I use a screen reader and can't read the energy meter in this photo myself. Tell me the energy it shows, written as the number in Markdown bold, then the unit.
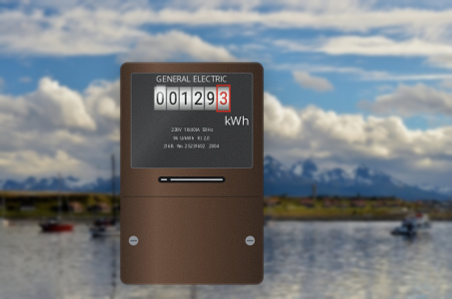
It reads **129.3** kWh
